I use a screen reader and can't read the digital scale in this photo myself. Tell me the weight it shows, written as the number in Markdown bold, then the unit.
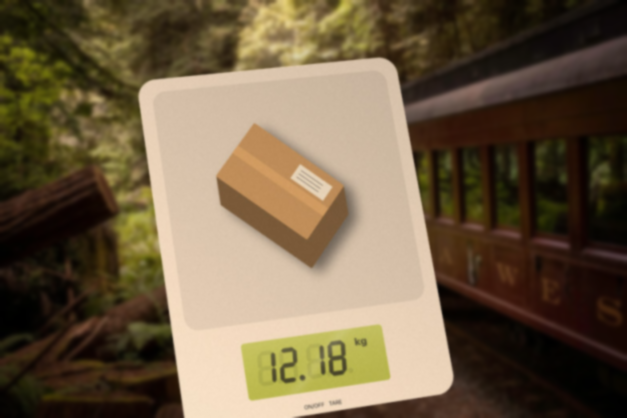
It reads **12.18** kg
